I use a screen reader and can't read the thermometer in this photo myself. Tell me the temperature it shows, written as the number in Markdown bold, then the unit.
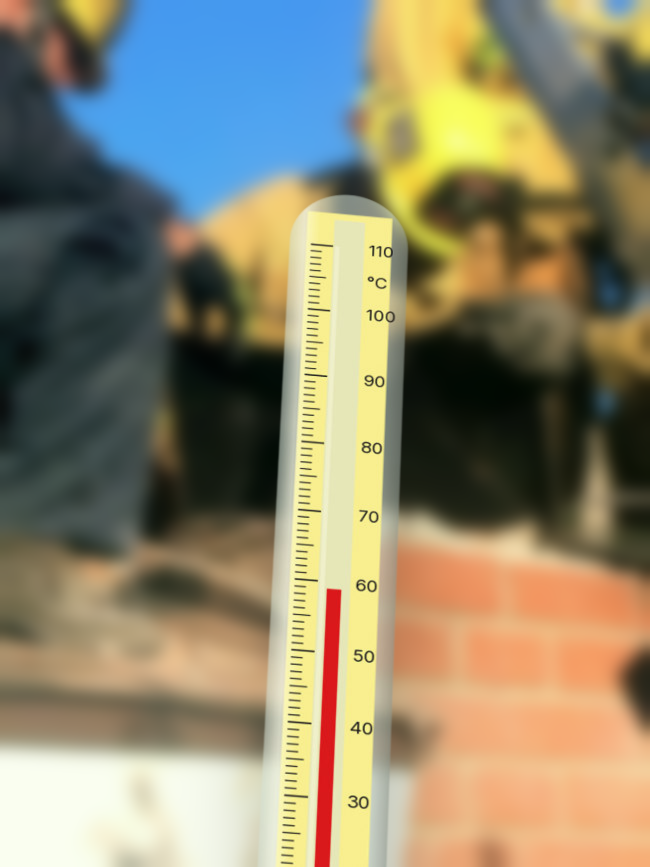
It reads **59** °C
